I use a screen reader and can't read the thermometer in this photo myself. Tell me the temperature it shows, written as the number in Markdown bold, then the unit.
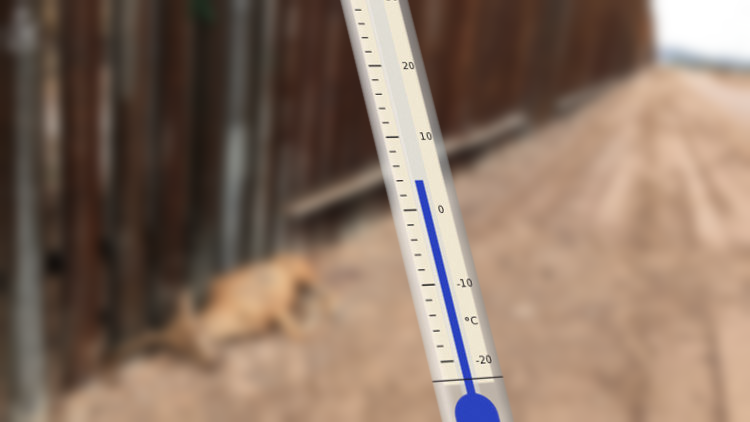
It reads **4** °C
